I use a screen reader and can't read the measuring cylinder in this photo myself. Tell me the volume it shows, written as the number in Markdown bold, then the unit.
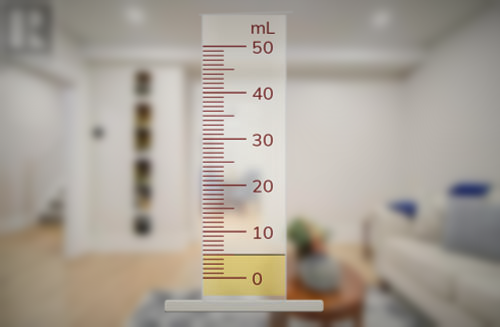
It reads **5** mL
